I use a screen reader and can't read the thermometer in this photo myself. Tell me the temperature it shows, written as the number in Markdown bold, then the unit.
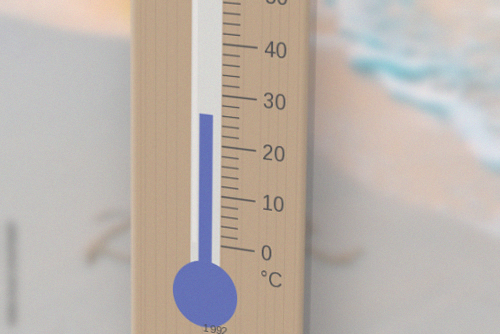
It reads **26** °C
